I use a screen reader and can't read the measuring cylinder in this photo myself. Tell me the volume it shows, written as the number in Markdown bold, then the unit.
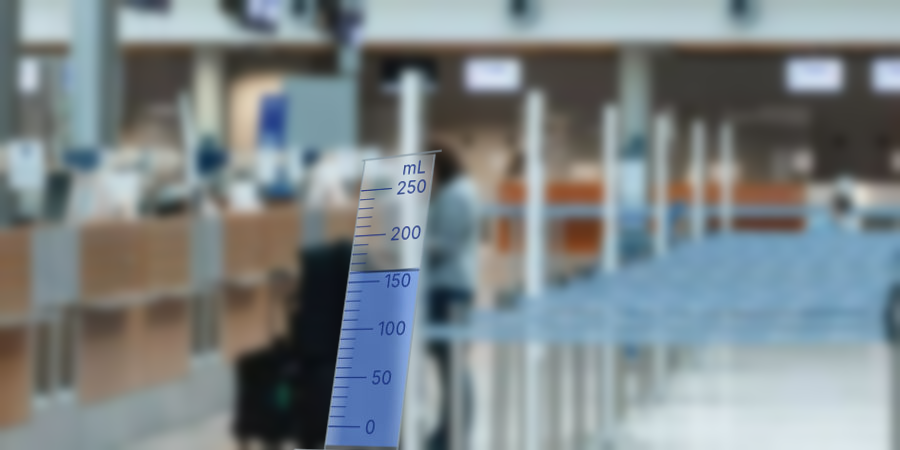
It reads **160** mL
